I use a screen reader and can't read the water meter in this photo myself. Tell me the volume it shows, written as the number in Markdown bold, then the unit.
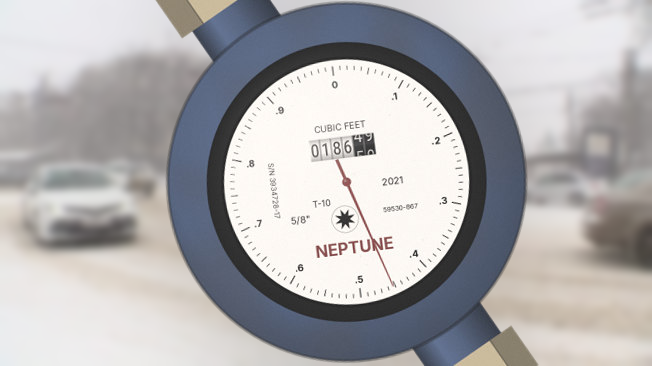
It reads **18649.45** ft³
